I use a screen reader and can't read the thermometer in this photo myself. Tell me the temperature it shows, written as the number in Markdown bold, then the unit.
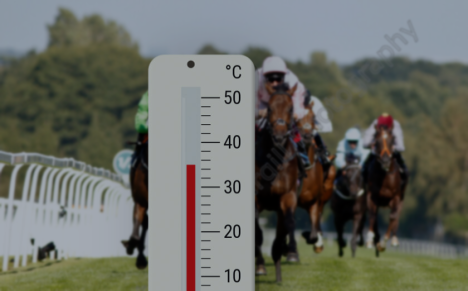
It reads **35** °C
